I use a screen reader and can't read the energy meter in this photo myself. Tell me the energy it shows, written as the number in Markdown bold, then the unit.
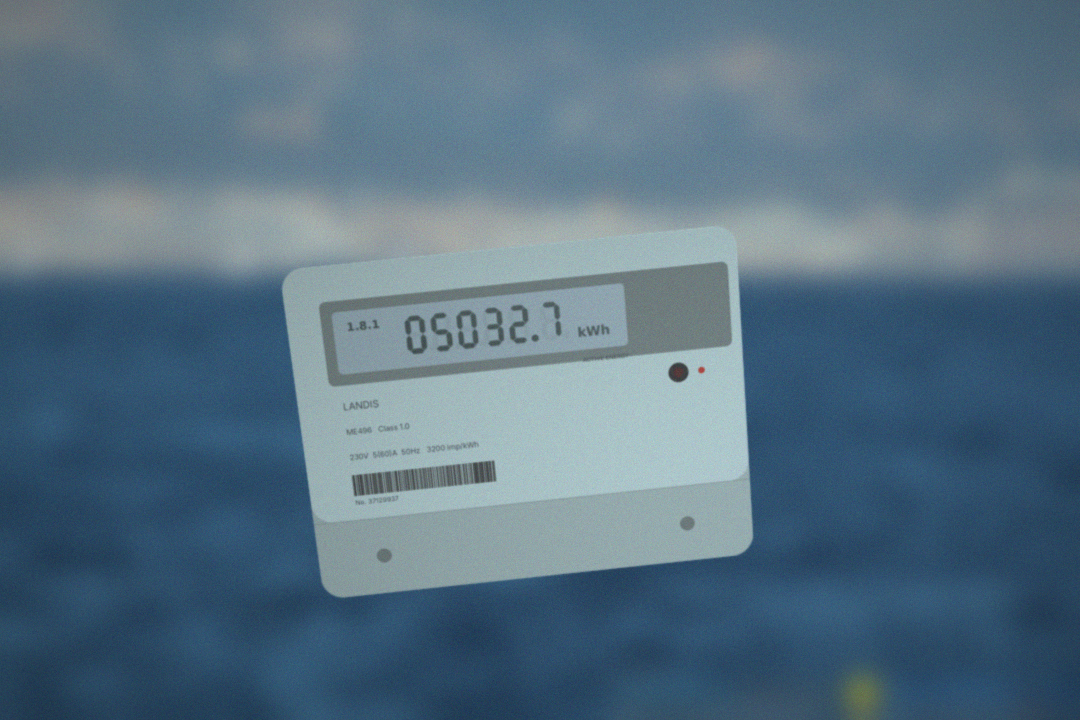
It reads **5032.7** kWh
